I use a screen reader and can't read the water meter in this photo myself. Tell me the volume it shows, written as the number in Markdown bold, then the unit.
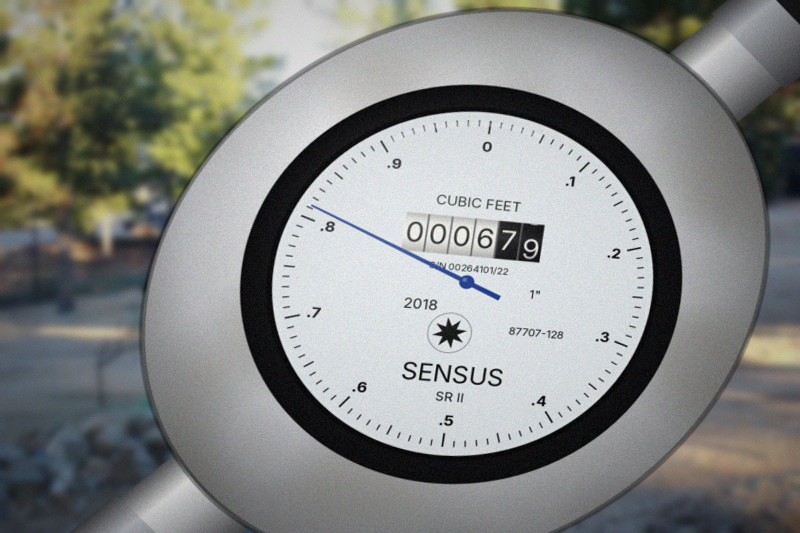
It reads **678.81** ft³
